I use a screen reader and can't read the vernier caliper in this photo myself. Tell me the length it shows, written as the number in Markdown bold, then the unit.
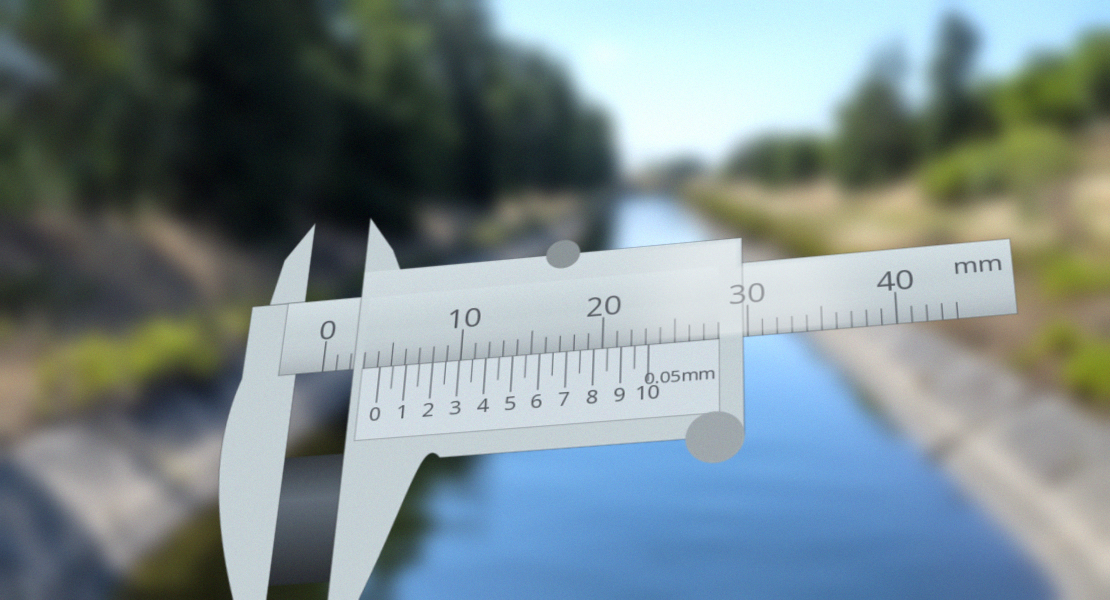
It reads **4.2** mm
